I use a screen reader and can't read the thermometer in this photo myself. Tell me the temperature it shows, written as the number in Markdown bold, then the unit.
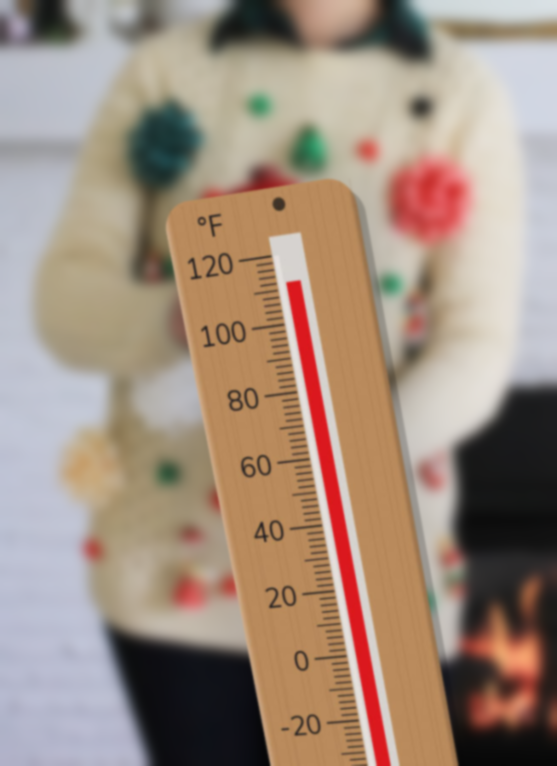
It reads **112** °F
